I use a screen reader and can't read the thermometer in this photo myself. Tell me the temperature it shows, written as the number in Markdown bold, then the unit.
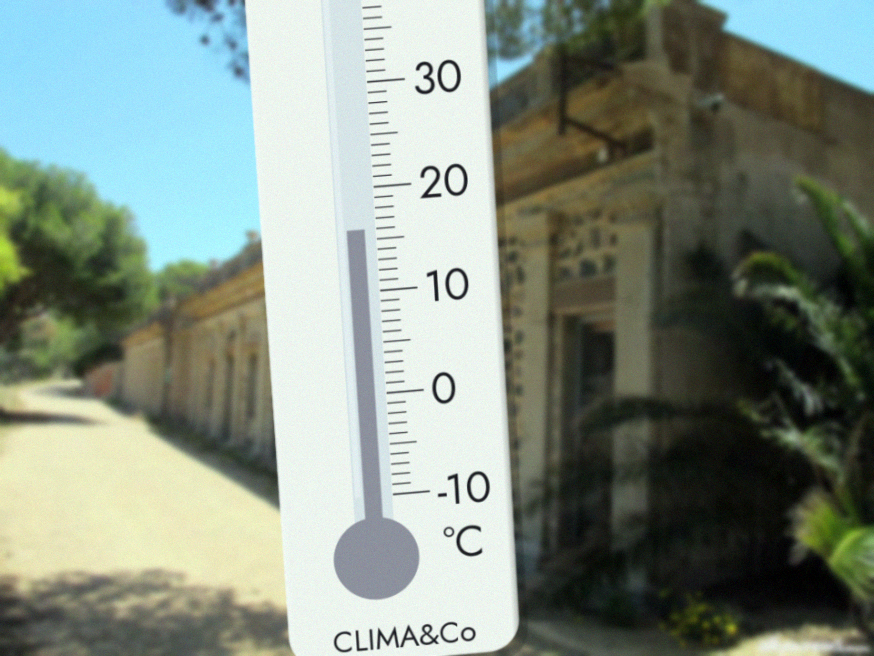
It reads **16** °C
